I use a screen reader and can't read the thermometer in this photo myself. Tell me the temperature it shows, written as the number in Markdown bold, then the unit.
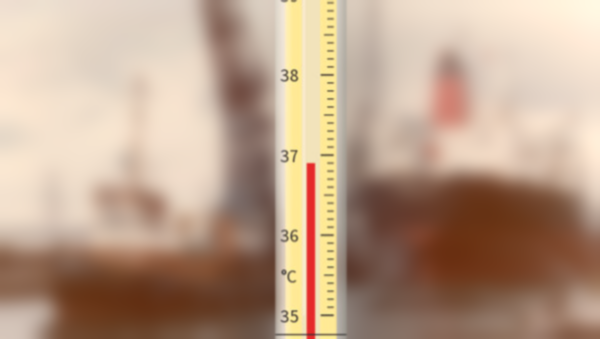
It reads **36.9** °C
